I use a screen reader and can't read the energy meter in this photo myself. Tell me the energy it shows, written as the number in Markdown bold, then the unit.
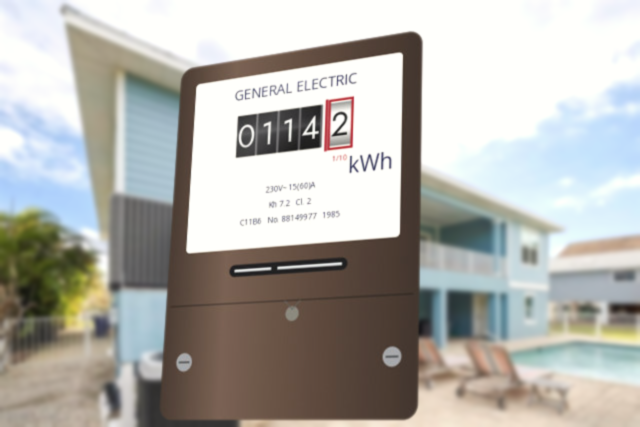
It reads **114.2** kWh
